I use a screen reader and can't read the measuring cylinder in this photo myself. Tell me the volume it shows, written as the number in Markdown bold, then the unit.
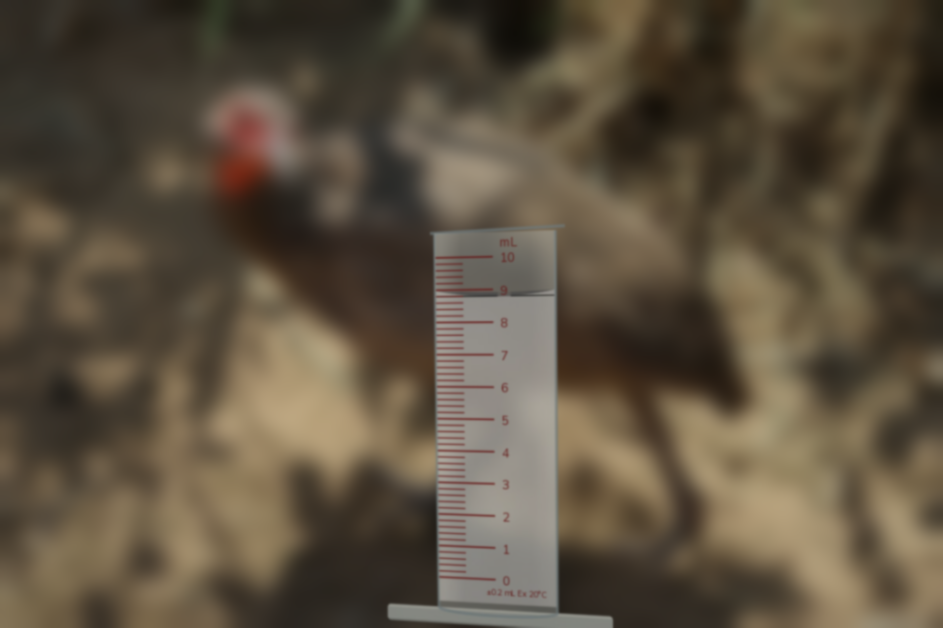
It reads **8.8** mL
